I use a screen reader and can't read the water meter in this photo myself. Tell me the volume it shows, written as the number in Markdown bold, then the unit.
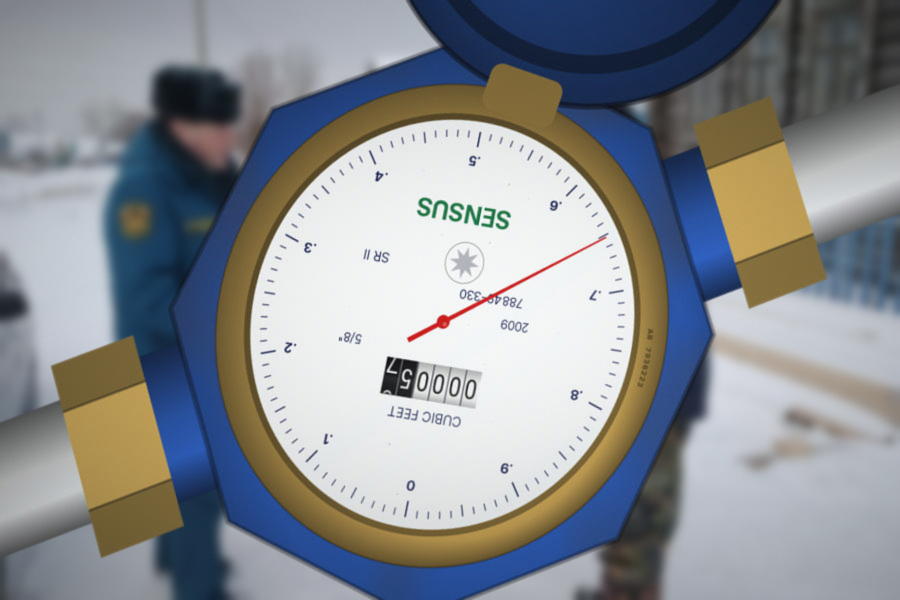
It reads **56.65** ft³
